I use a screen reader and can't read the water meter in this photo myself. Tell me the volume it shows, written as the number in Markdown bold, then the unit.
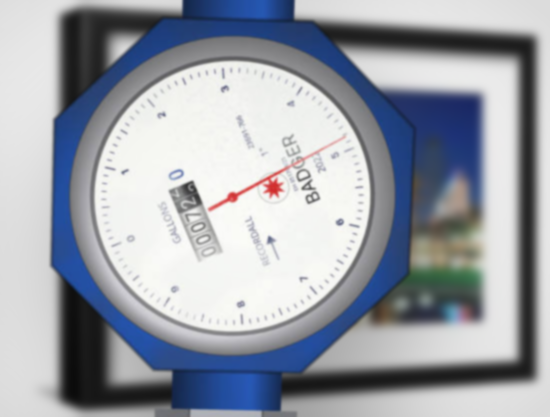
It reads **7224.8** gal
